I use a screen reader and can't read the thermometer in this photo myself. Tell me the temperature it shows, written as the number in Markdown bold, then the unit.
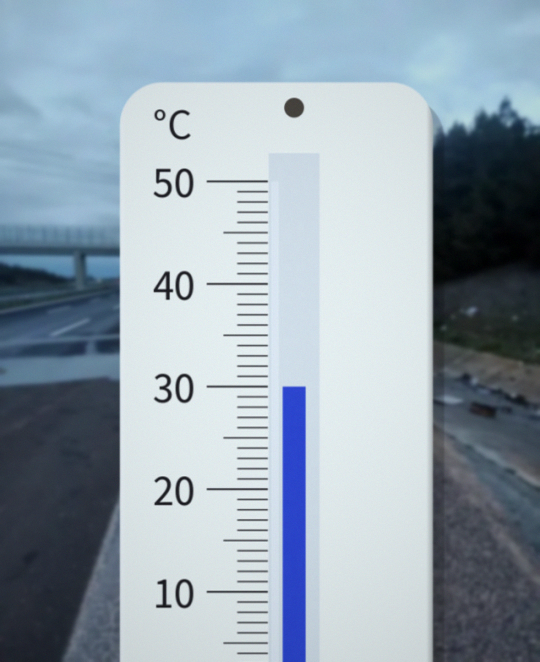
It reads **30** °C
